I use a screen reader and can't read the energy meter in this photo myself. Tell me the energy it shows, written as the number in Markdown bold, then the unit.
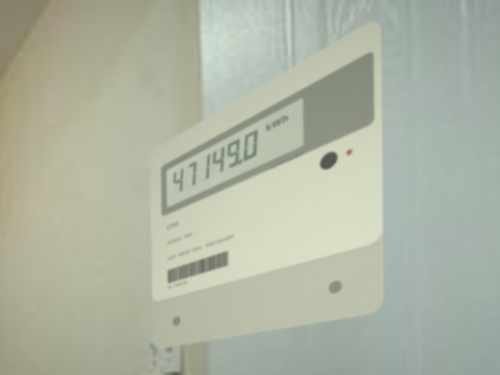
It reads **47149.0** kWh
